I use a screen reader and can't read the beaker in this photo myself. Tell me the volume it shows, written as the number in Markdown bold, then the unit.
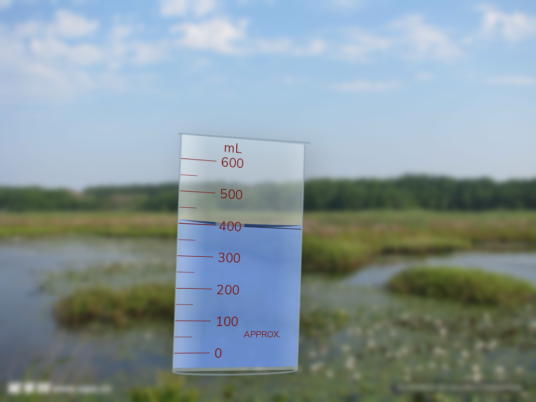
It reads **400** mL
